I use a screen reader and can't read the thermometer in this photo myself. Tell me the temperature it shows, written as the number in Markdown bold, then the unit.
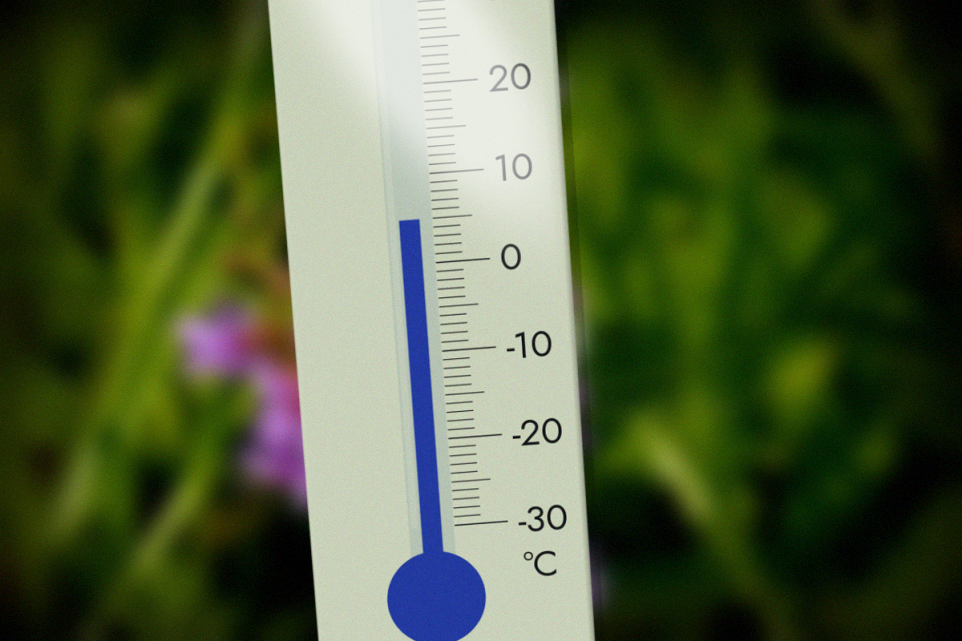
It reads **5** °C
